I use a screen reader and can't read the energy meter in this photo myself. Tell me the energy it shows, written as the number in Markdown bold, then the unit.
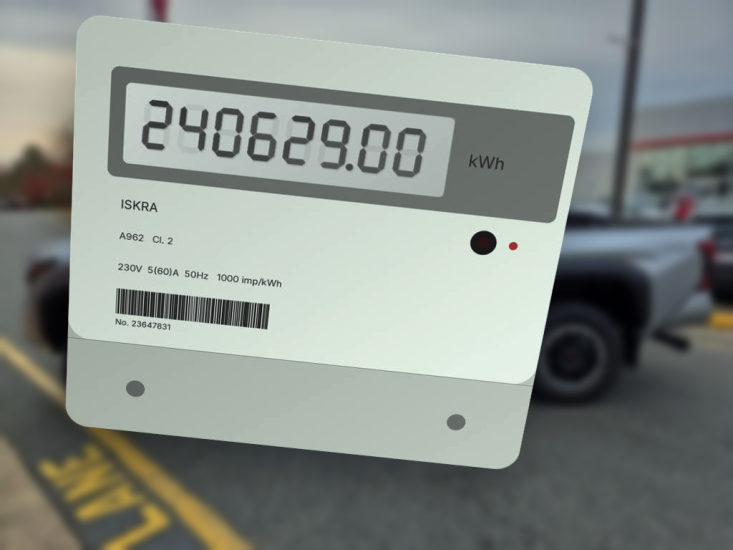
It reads **240629.00** kWh
